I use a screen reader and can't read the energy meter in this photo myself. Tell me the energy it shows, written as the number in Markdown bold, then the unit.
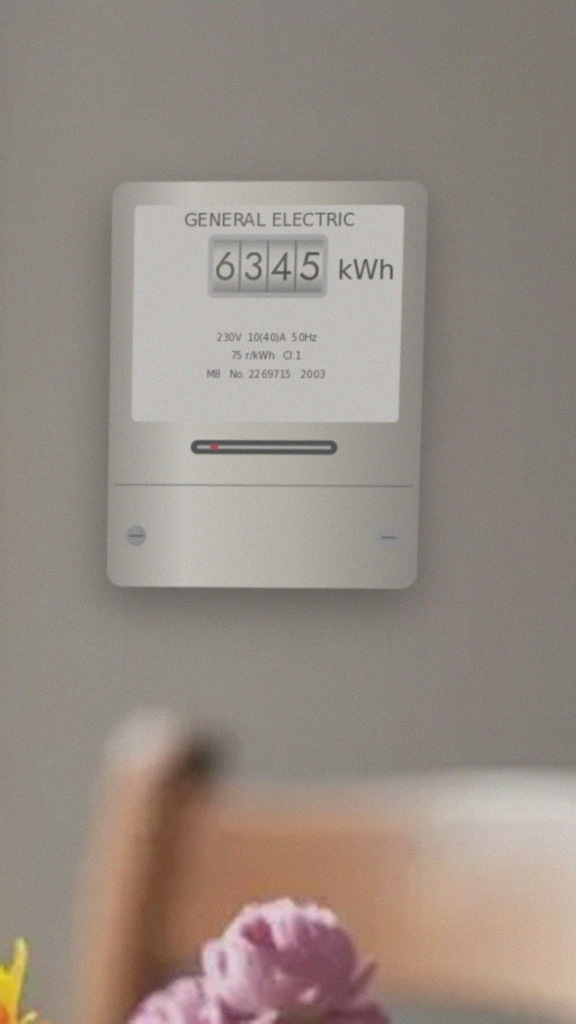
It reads **6345** kWh
